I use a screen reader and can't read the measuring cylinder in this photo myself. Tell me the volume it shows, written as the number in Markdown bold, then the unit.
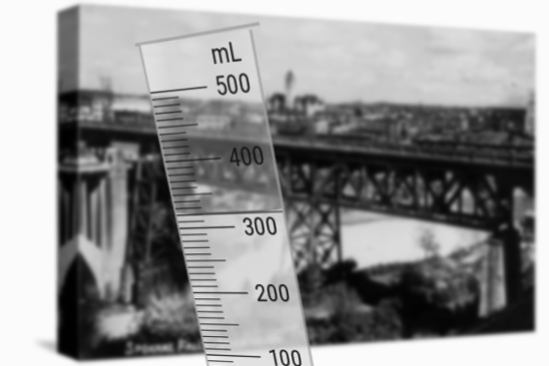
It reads **320** mL
